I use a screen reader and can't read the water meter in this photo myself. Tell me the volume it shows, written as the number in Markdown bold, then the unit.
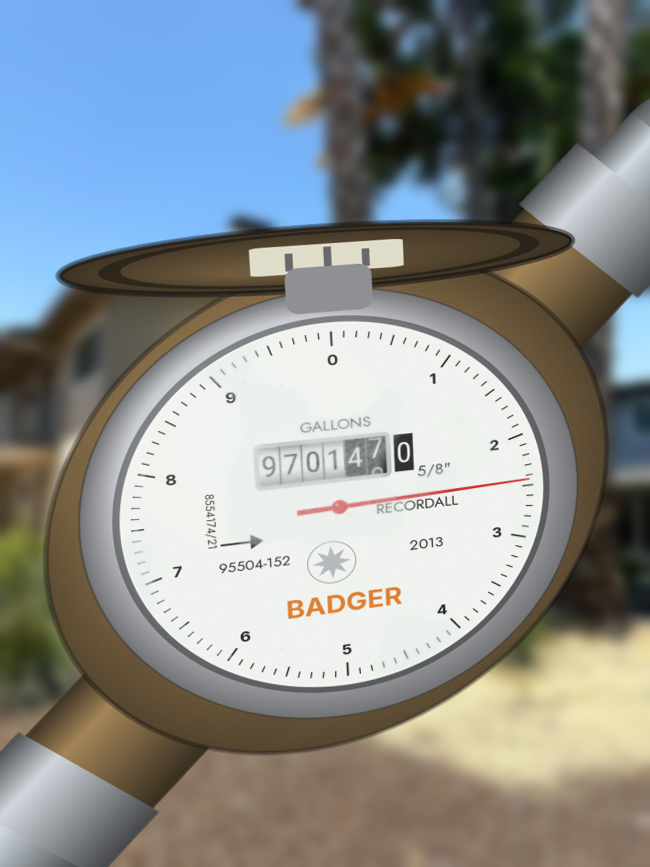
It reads **9701472.4** gal
